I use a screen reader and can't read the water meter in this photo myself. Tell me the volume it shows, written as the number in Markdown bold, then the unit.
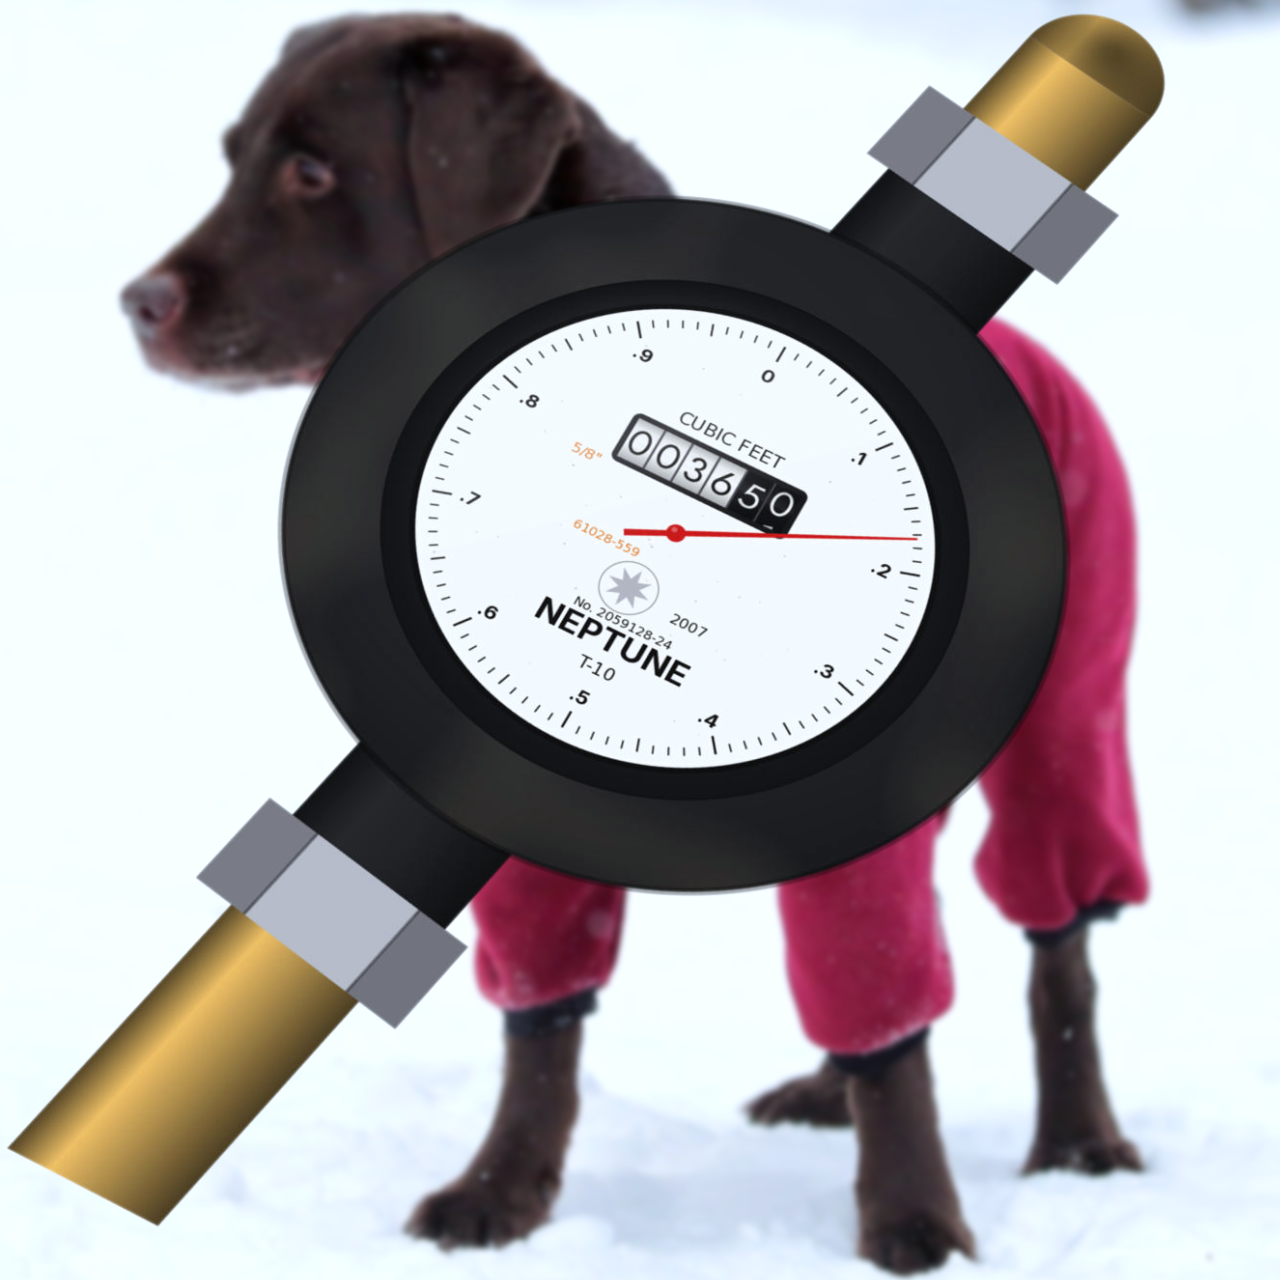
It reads **3650.17** ft³
